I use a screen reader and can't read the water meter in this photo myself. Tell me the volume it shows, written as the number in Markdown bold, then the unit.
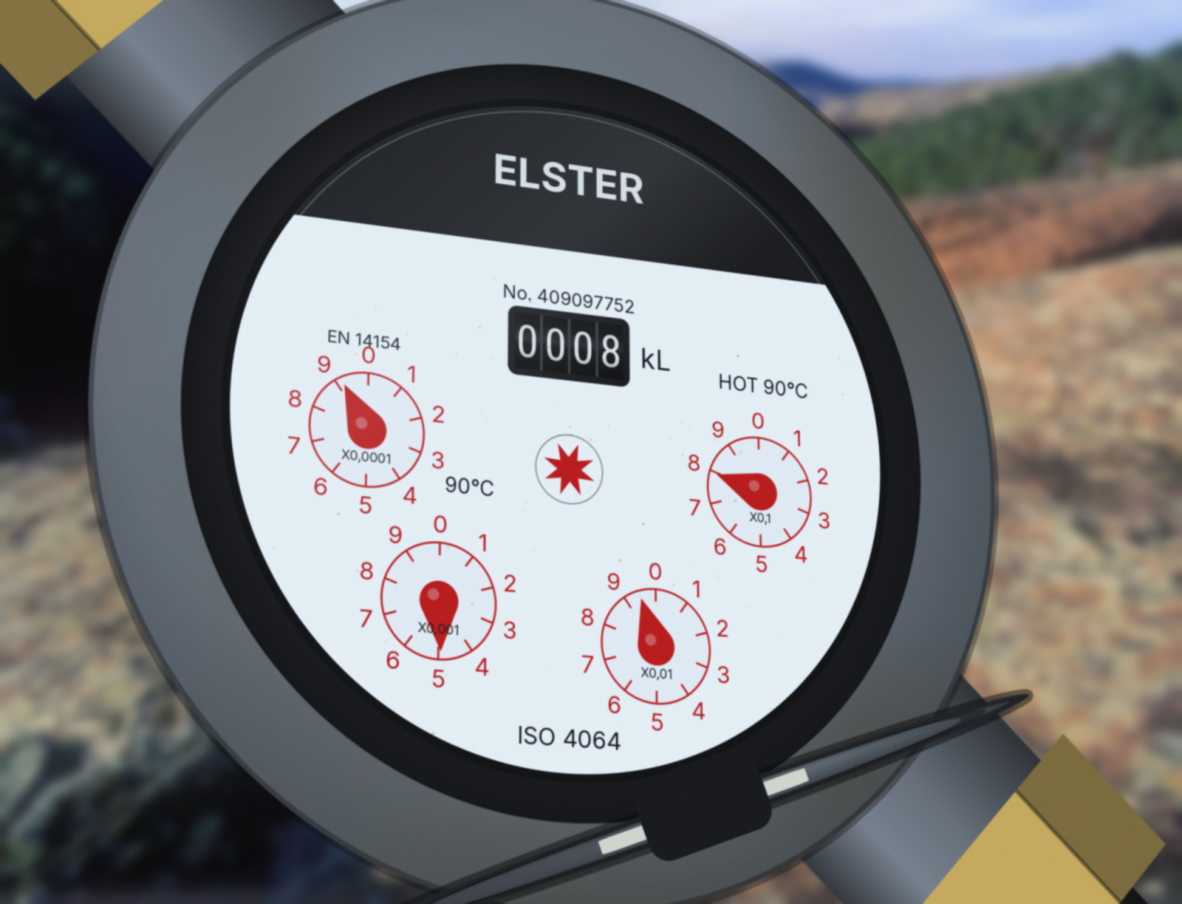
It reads **8.7949** kL
